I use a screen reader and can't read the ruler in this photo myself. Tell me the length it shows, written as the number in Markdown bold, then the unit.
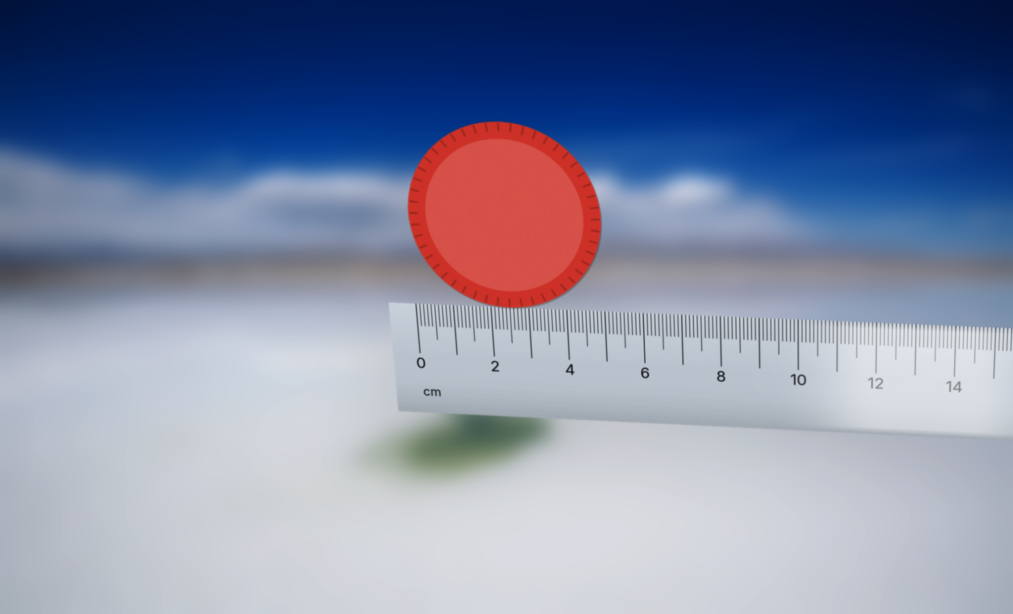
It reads **5** cm
